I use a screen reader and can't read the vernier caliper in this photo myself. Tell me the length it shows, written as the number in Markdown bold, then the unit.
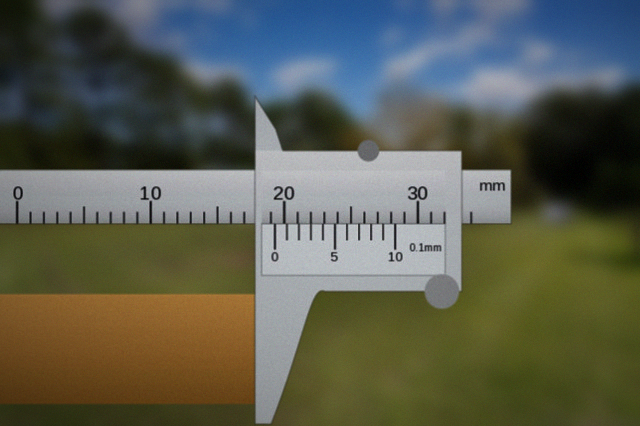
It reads **19.3** mm
